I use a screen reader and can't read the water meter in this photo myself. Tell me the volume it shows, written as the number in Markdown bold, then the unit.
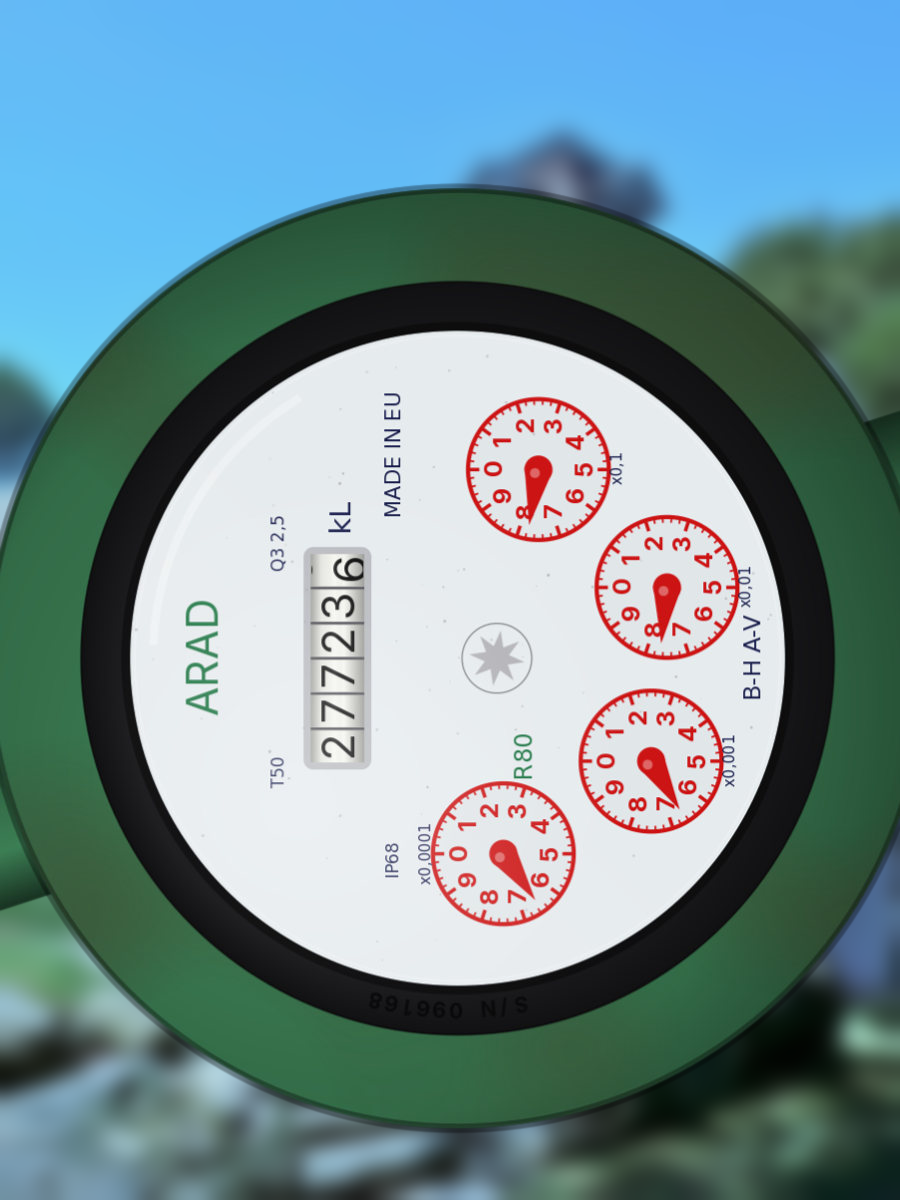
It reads **277235.7766** kL
